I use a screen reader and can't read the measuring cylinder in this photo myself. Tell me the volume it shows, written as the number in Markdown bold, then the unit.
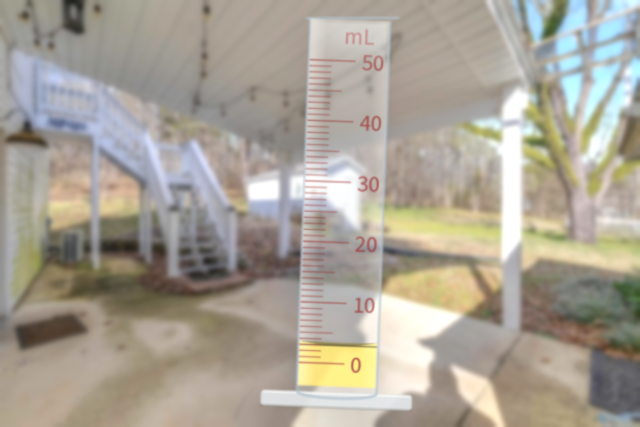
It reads **3** mL
